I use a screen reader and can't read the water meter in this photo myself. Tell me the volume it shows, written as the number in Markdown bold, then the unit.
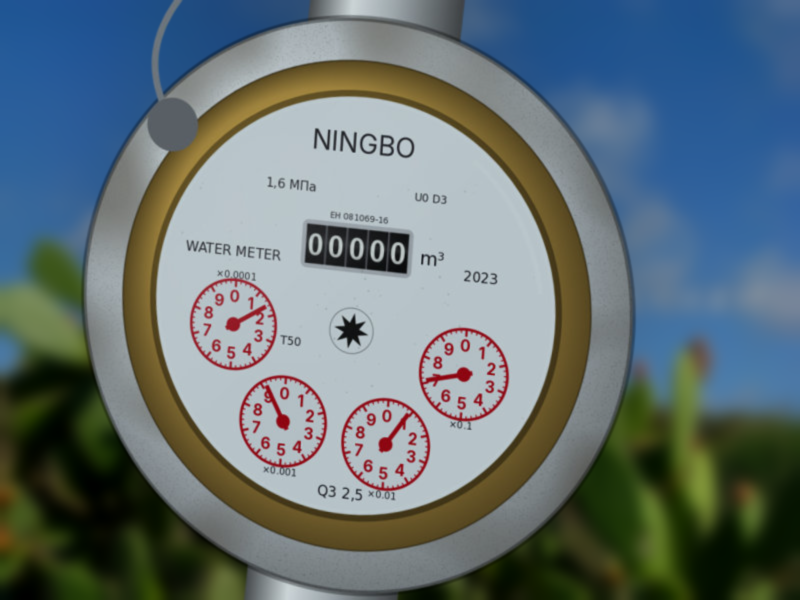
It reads **0.7091** m³
